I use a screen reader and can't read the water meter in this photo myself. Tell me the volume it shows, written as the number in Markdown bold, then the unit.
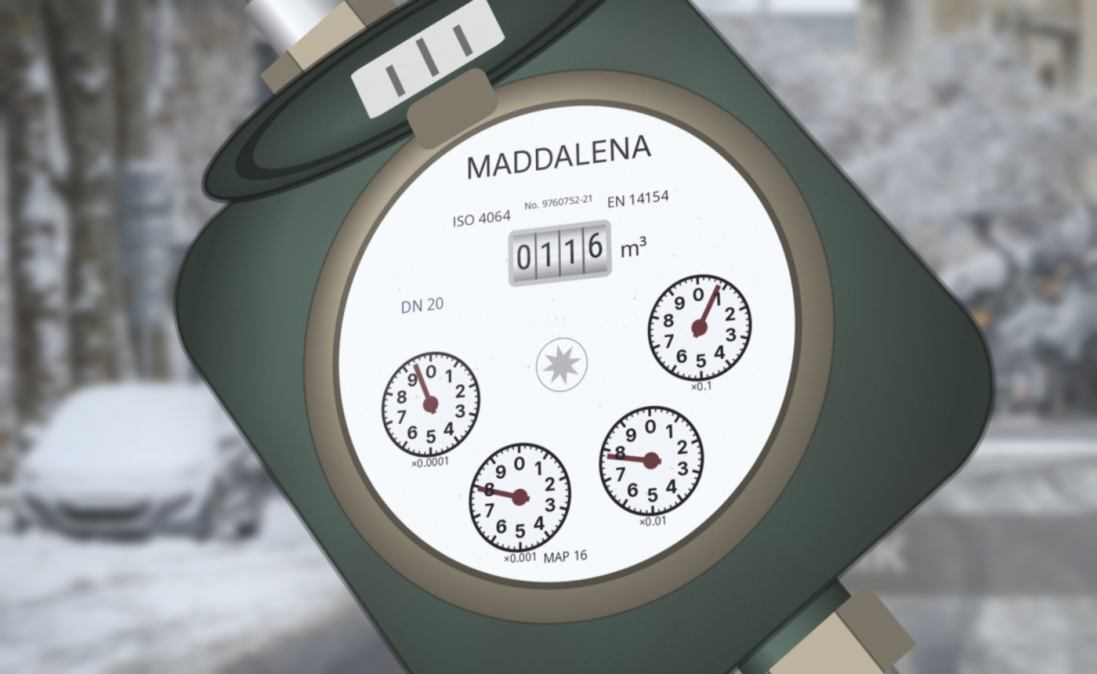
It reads **116.0779** m³
